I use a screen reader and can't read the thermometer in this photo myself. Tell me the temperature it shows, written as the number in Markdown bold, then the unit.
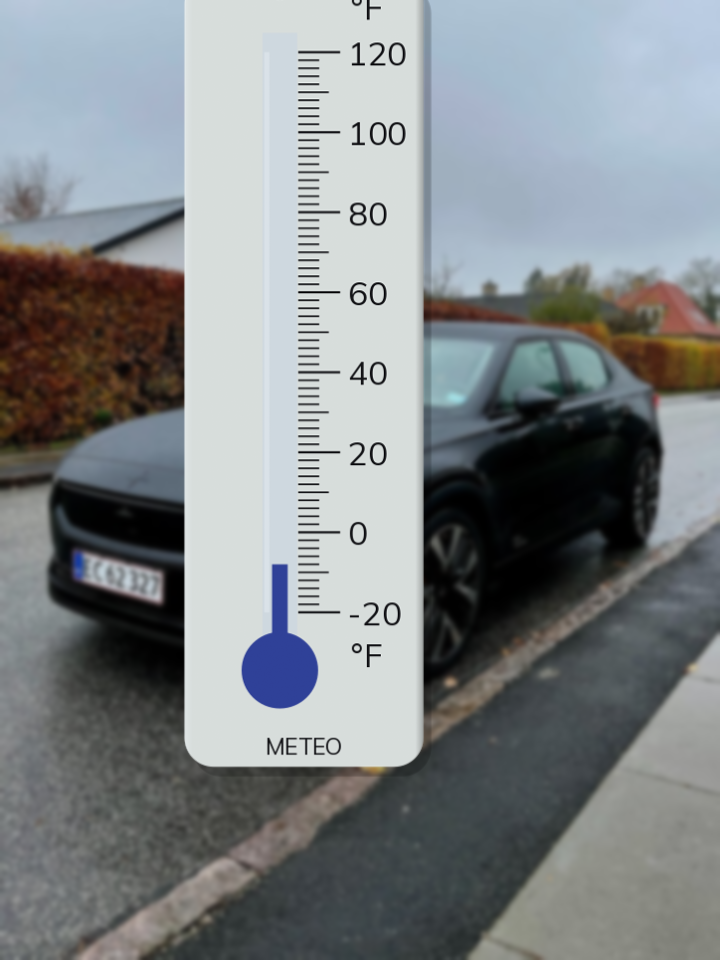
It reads **-8** °F
